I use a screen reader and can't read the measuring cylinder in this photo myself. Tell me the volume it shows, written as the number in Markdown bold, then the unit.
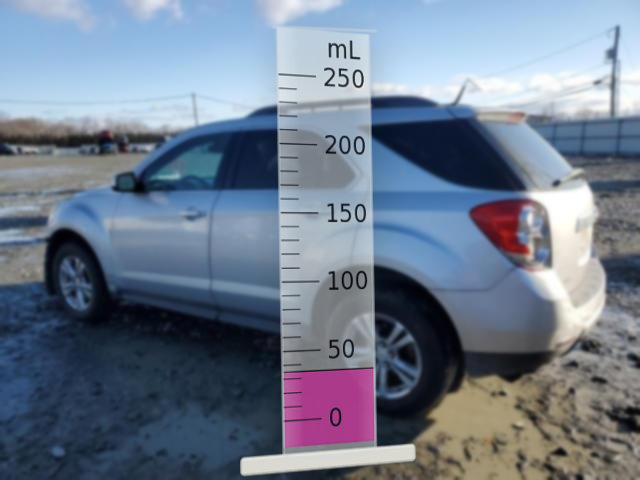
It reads **35** mL
